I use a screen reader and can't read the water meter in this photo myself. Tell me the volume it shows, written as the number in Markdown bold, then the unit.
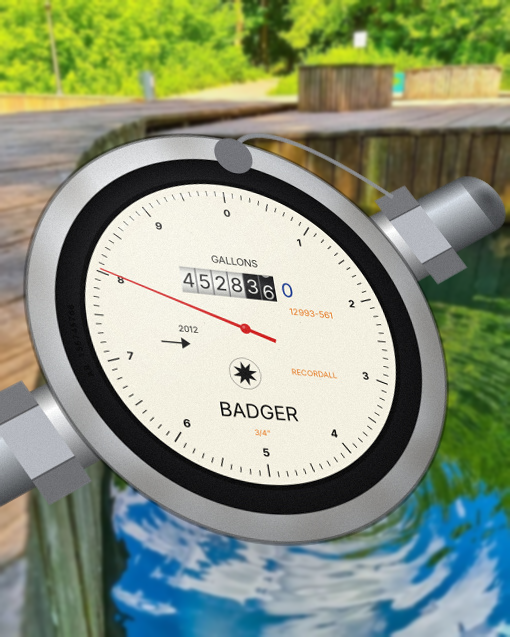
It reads **4528358.0** gal
